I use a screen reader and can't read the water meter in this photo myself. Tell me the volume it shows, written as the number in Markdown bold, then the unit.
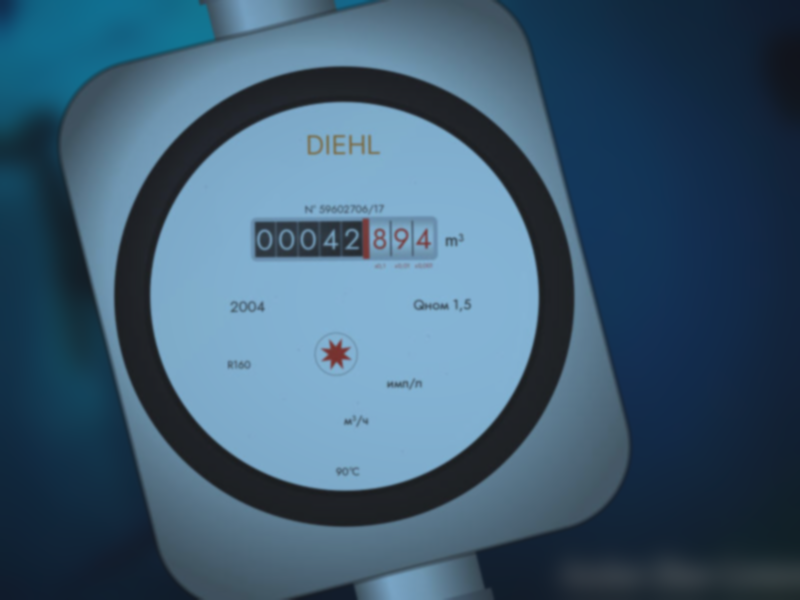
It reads **42.894** m³
